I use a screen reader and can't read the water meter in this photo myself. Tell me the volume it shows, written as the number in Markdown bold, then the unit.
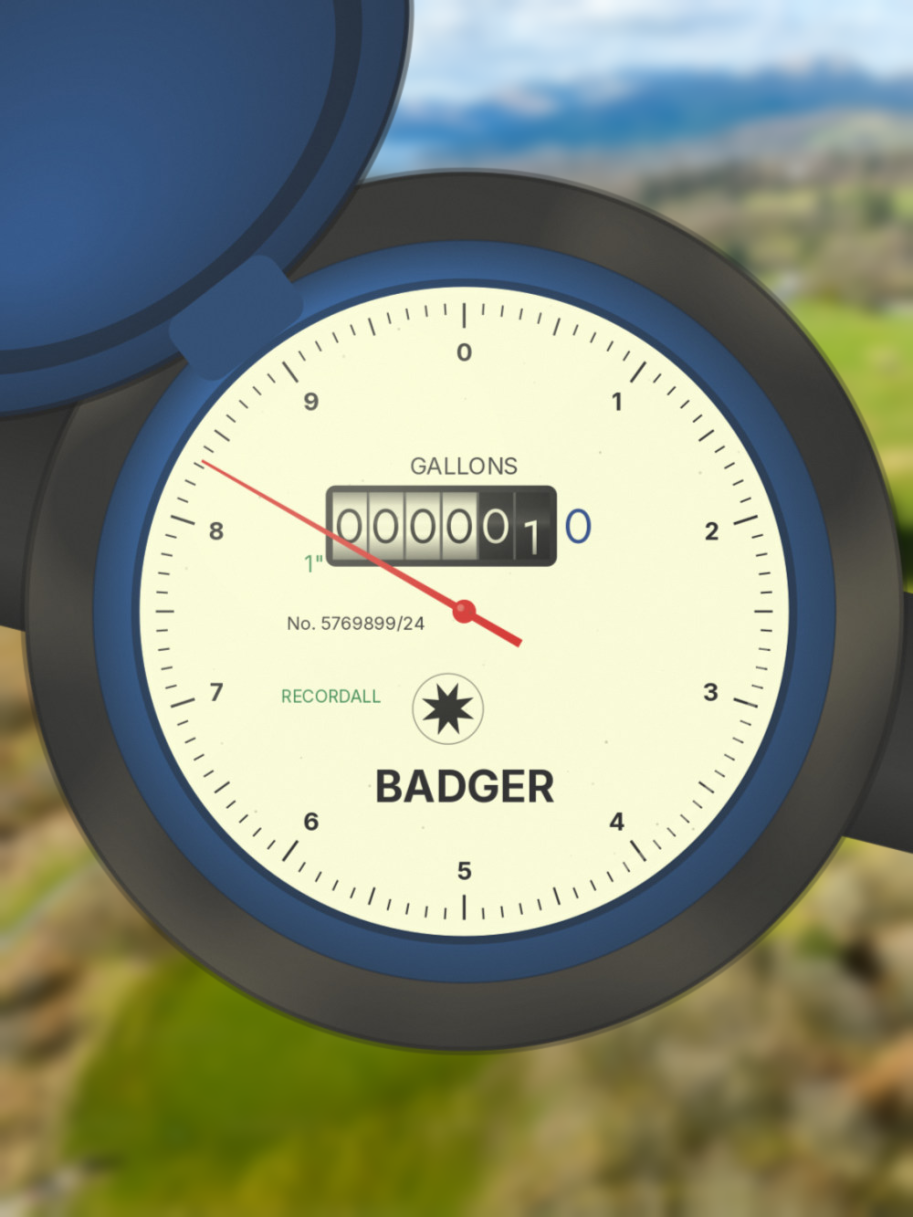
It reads **8.3** gal
